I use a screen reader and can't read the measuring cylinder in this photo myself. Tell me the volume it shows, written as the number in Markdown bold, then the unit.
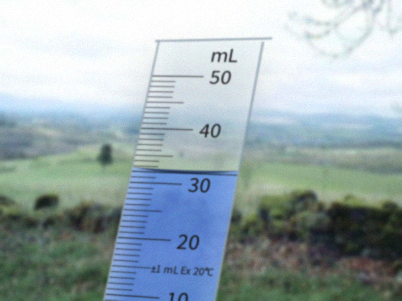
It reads **32** mL
